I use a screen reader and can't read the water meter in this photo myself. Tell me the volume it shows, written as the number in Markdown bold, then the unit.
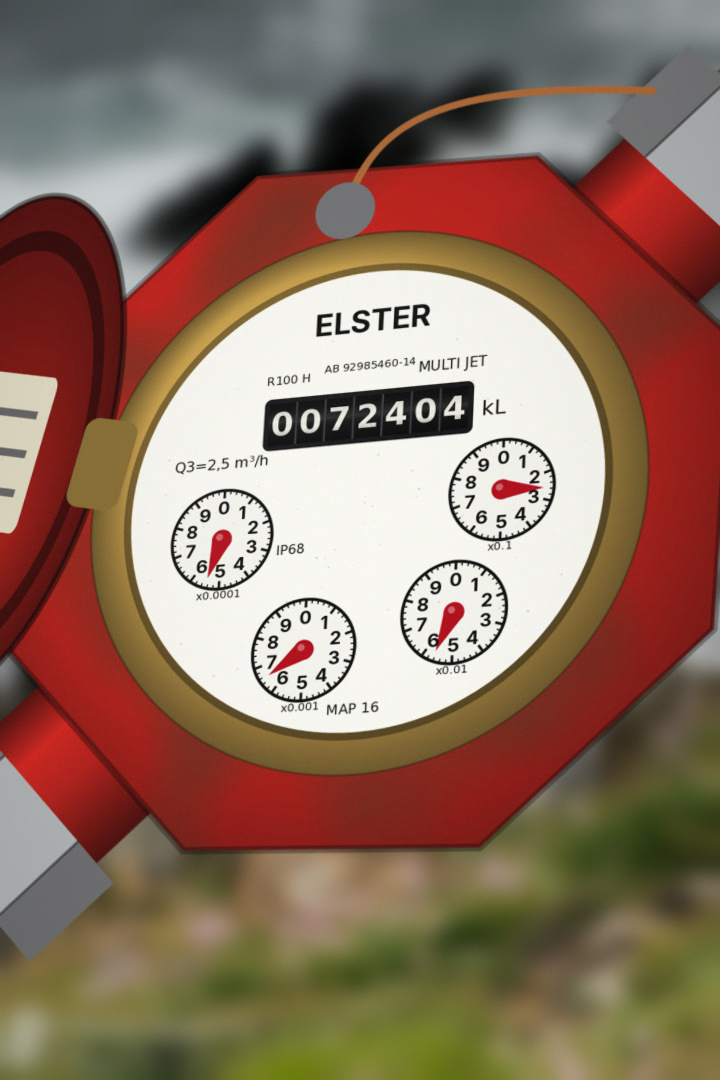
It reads **72404.2565** kL
